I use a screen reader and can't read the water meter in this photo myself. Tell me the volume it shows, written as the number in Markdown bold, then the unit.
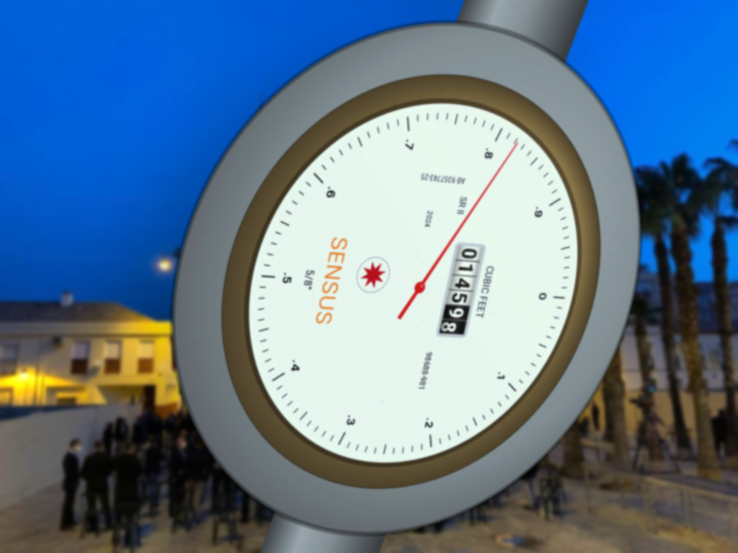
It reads **14597.82** ft³
